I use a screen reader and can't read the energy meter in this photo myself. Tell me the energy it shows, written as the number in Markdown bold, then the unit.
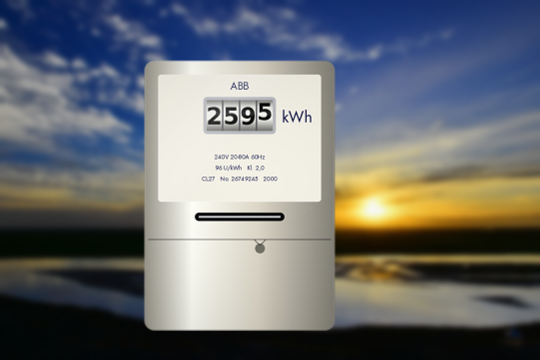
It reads **2595** kWh
